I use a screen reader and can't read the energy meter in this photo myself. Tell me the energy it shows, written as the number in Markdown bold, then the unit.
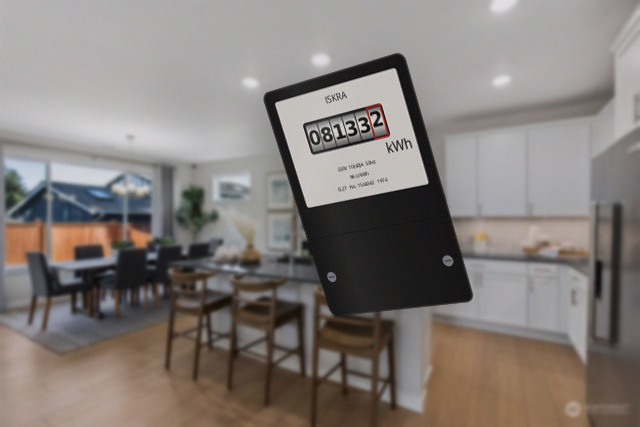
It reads **8133.2** kWh
